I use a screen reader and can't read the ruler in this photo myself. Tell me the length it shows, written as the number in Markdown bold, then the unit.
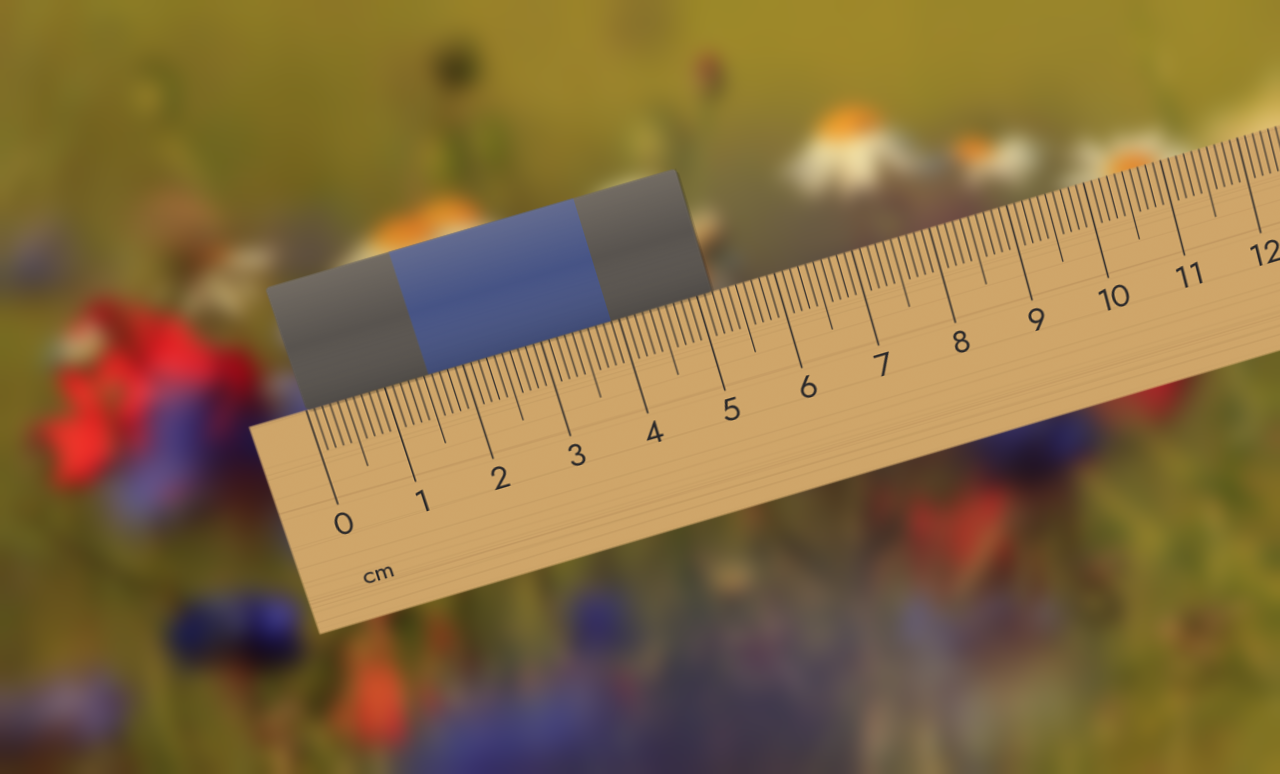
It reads **5.2** cm
